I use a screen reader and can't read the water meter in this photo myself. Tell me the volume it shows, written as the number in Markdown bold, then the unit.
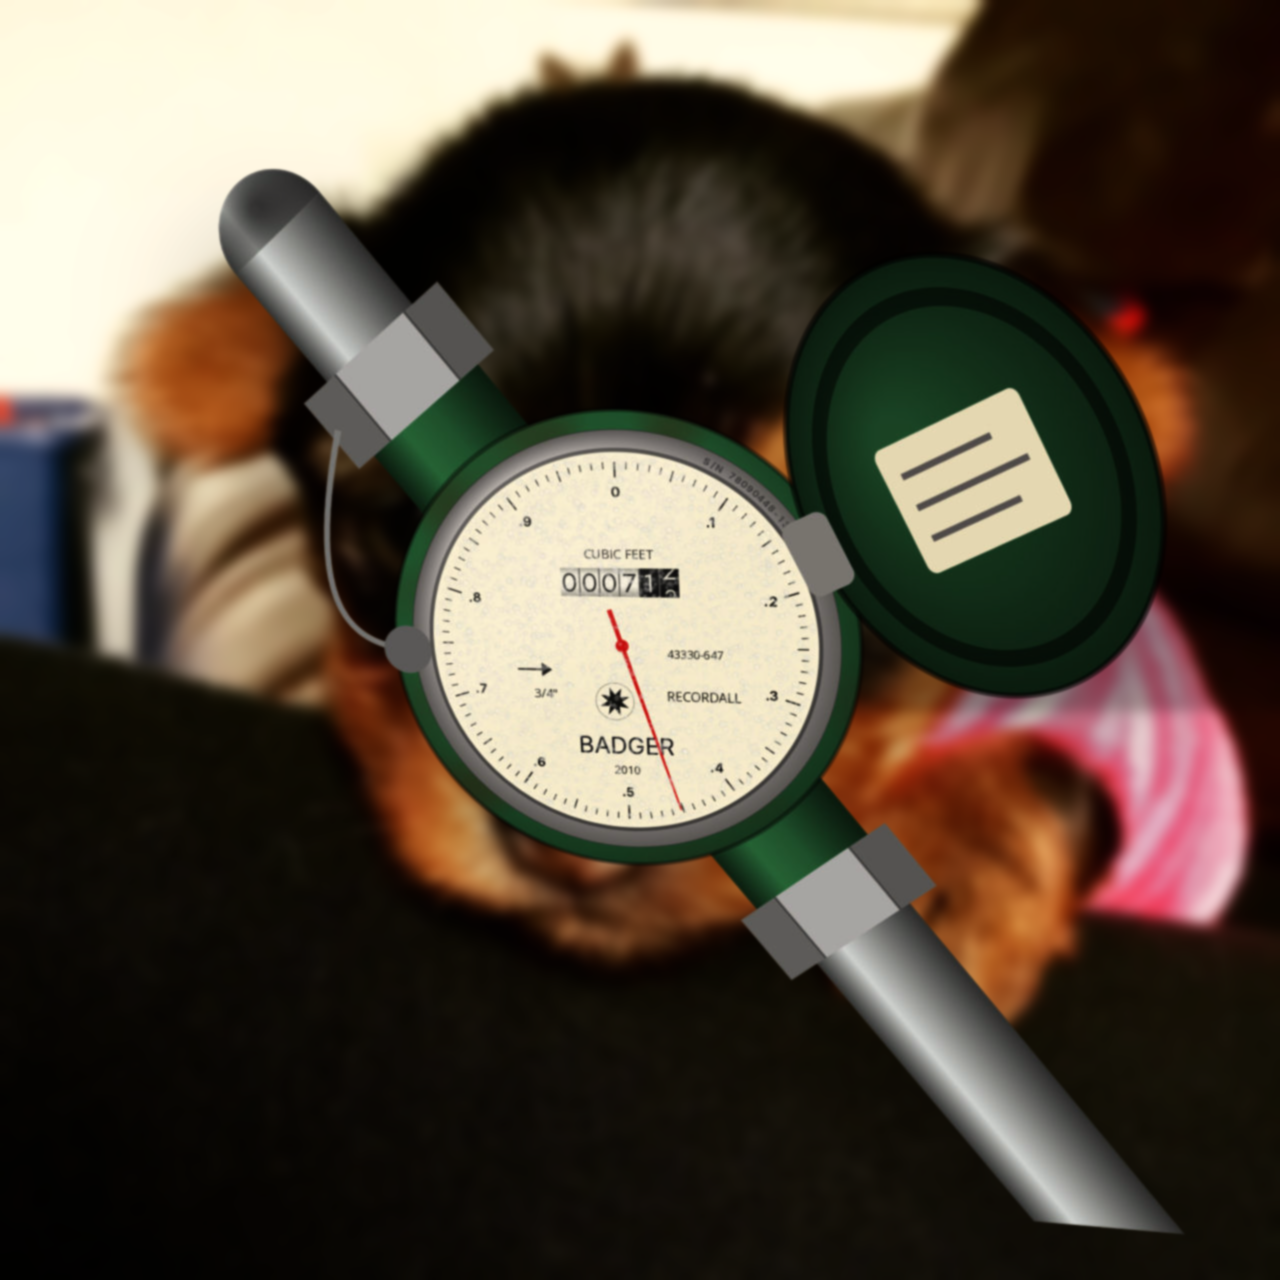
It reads **712.45** ft³
